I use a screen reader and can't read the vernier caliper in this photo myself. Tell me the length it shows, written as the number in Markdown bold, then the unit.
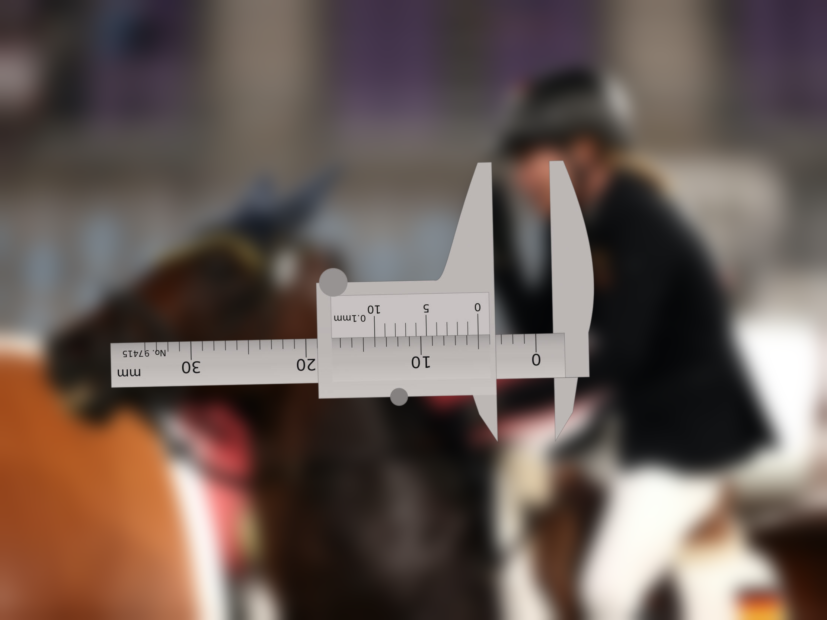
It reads **5.0** mm
